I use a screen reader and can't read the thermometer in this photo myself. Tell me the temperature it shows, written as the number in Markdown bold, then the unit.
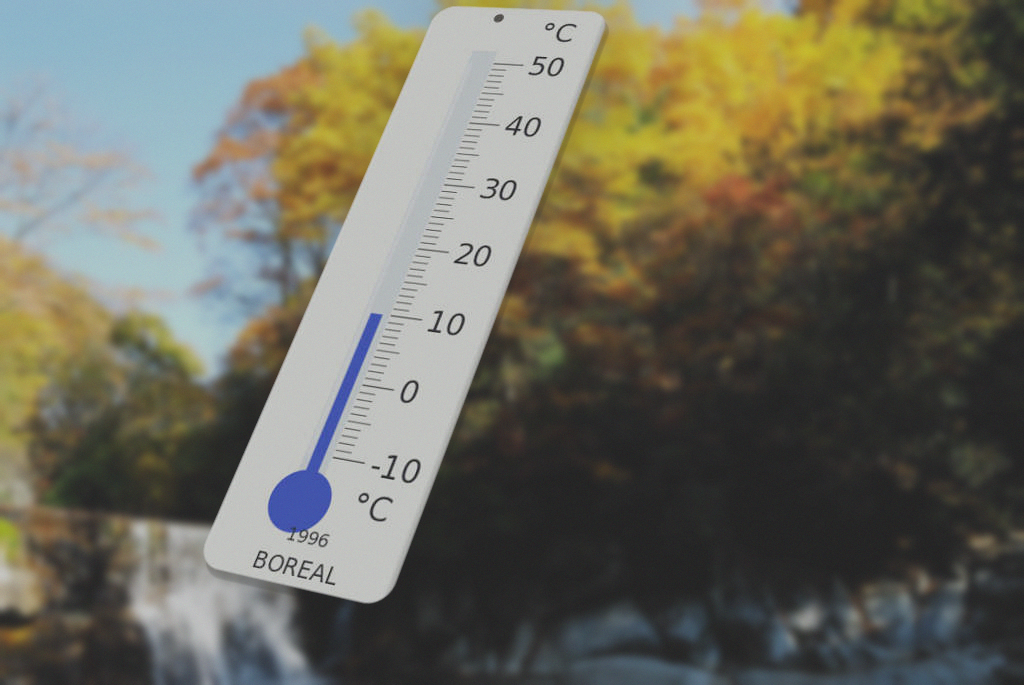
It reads **10** °C
